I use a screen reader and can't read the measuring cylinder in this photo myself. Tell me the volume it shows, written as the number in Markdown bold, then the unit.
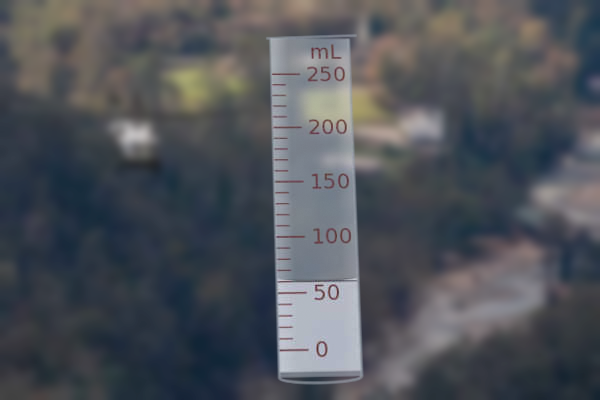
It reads **60** mL
